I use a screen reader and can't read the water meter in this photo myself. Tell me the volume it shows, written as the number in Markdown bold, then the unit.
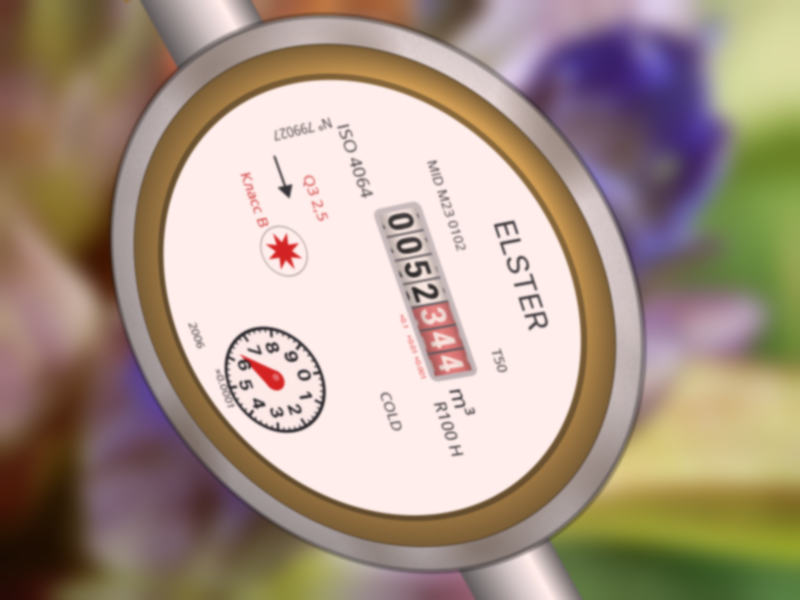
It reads **52.3446** m³
